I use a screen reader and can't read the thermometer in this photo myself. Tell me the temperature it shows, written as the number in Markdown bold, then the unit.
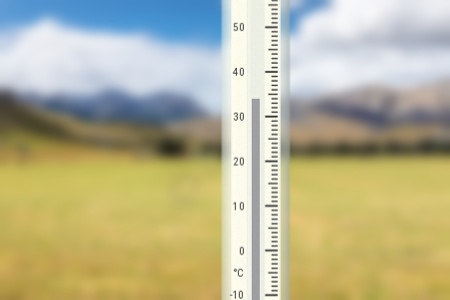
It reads **34** °C
